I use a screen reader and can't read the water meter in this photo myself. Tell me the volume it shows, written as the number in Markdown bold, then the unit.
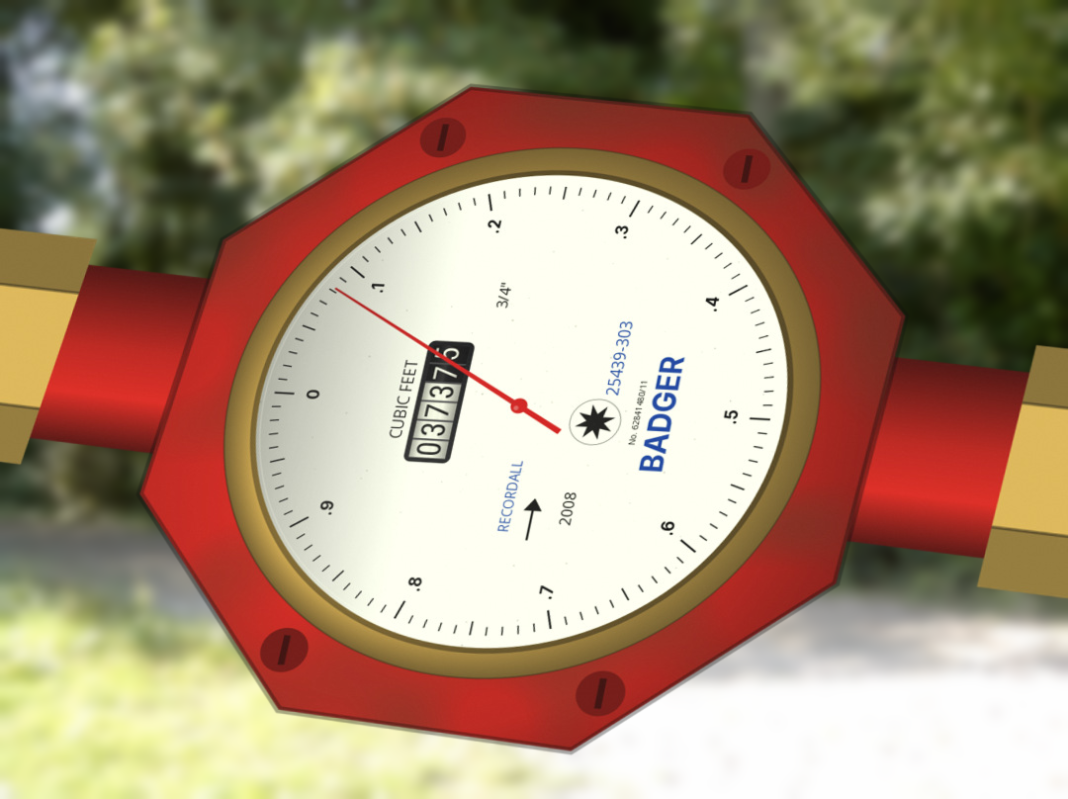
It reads **37375.08** ft³
